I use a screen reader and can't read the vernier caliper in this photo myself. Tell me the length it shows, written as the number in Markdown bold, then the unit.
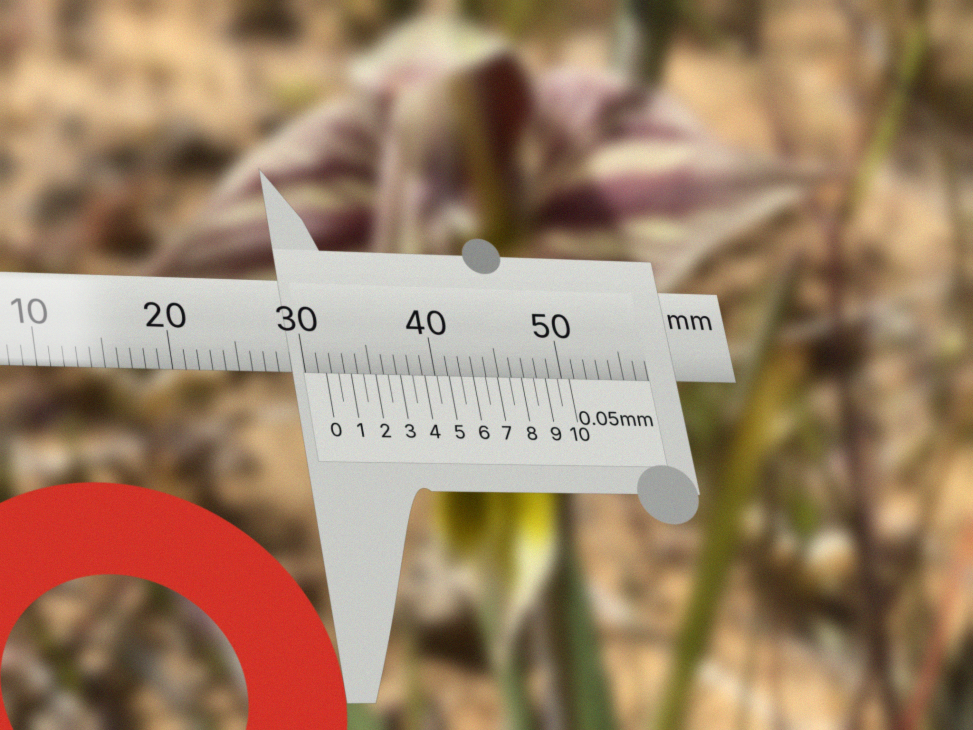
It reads **31.6** mm
